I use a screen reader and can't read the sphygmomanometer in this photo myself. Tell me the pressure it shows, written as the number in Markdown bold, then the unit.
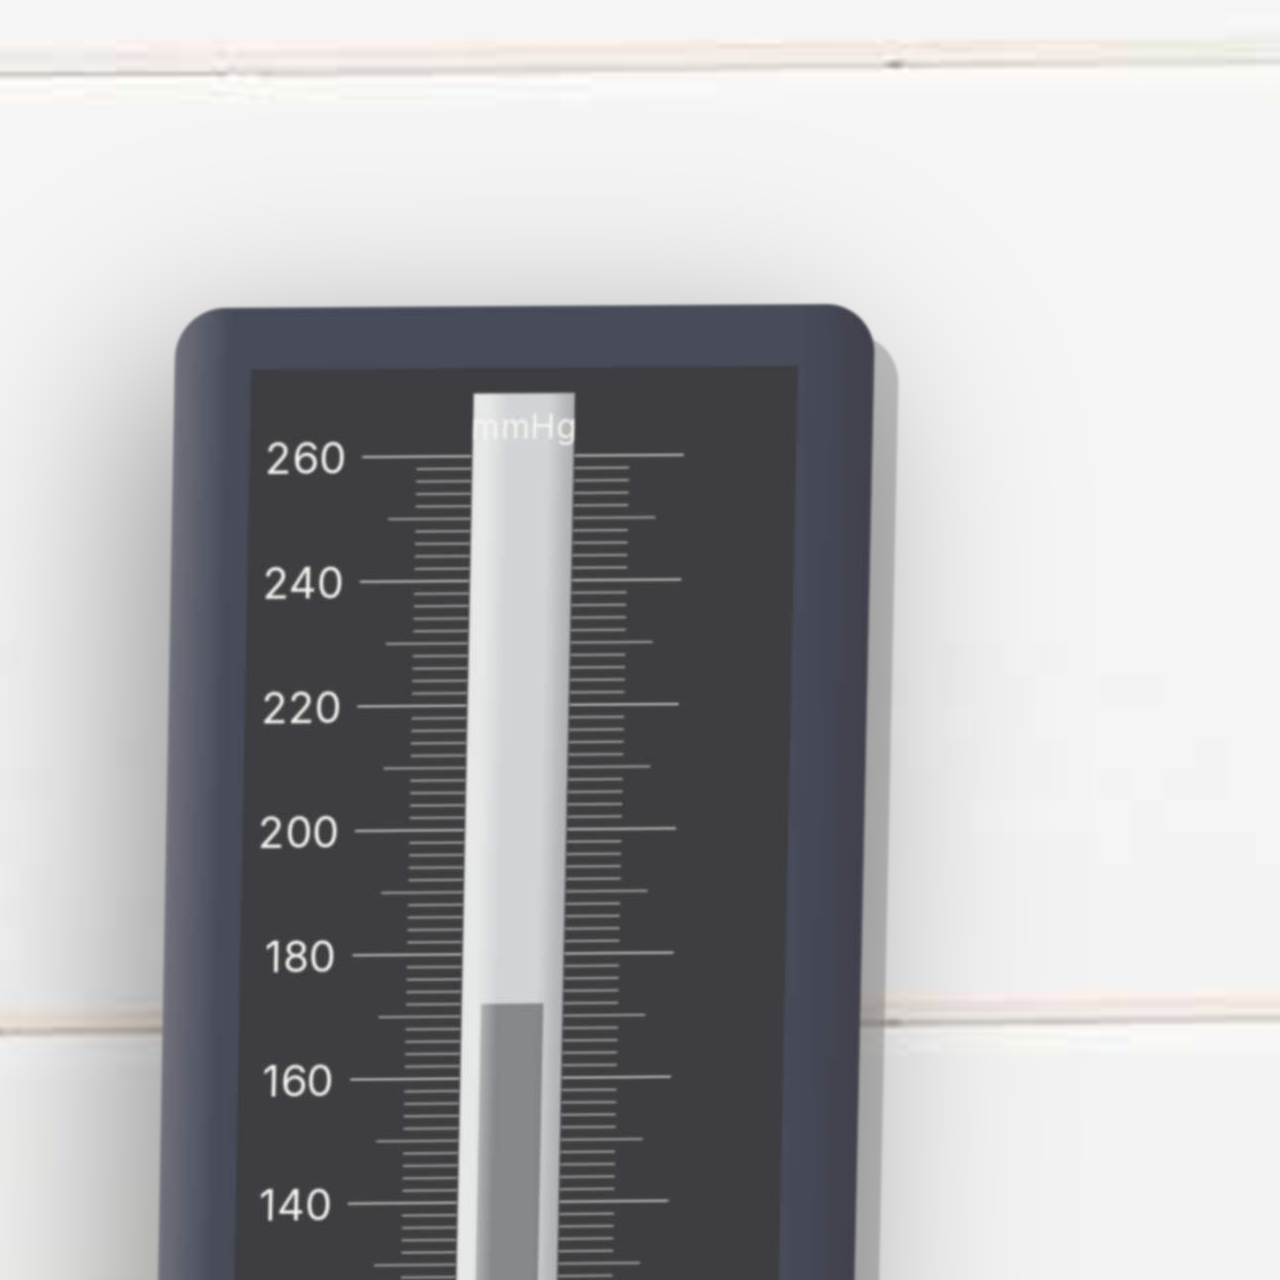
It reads **172** mmHg
